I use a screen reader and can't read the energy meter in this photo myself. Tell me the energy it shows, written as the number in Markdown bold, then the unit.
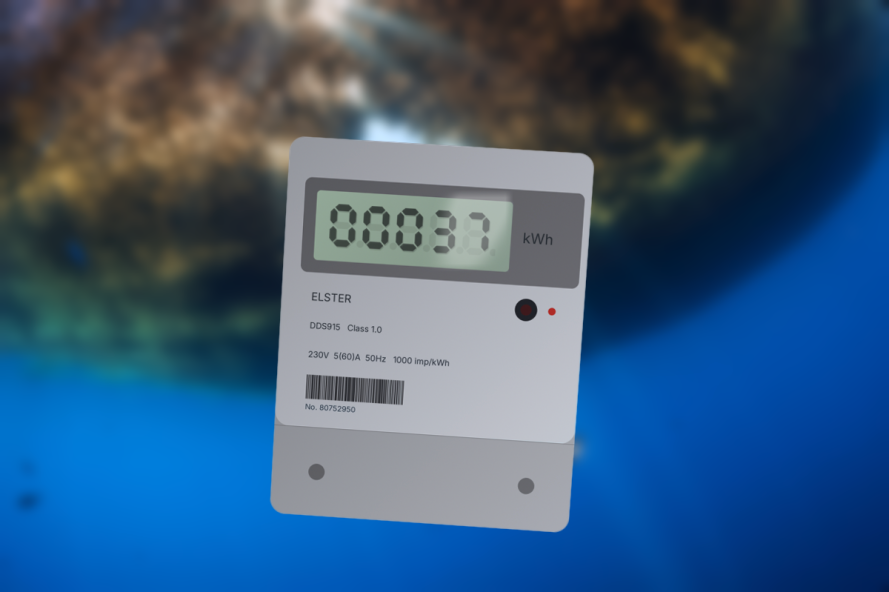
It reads **37** kWh
